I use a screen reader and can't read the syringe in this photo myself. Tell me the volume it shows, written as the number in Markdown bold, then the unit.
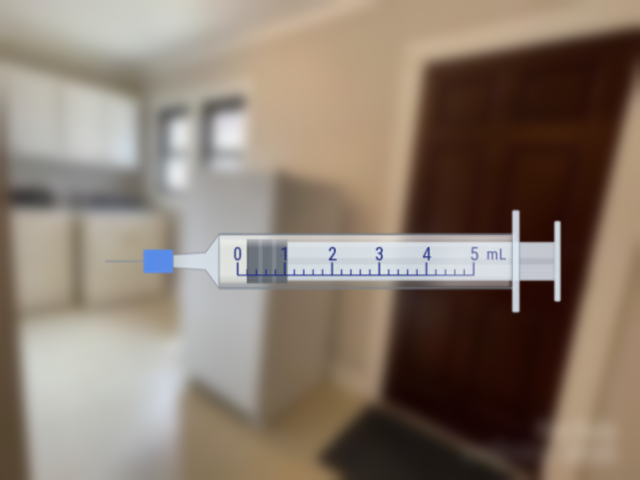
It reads **0.2** mL
